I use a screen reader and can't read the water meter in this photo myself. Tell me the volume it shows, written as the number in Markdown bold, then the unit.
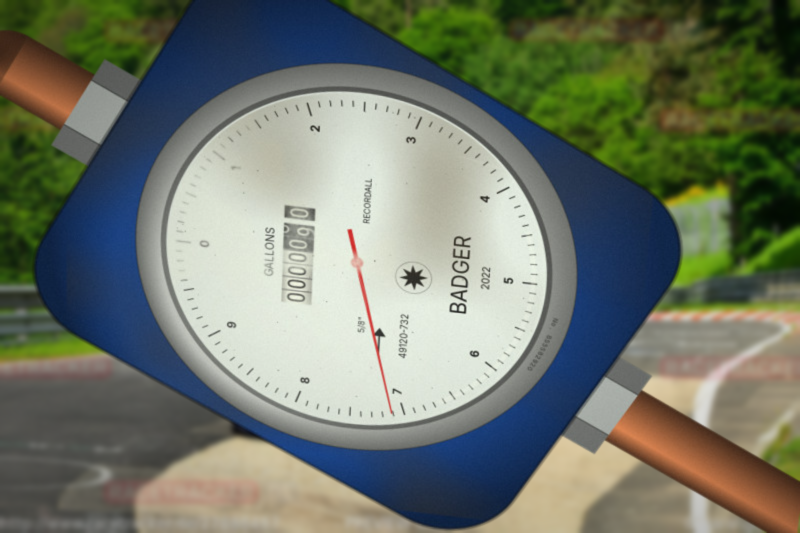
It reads **87.1** gal
